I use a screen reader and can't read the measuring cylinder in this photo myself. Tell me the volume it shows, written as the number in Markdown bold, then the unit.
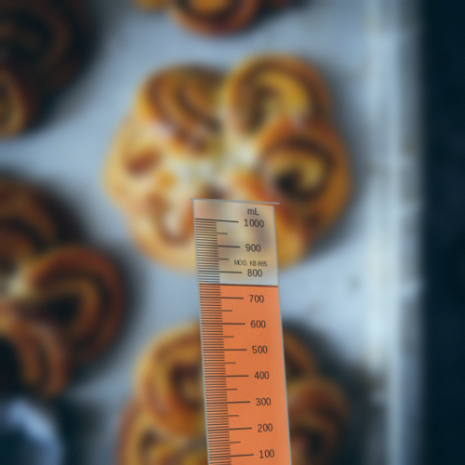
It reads **750** mL
